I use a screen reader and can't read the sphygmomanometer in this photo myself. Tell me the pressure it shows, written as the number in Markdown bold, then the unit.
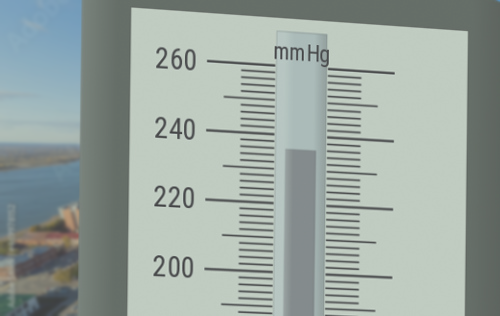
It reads **236** mmHg
